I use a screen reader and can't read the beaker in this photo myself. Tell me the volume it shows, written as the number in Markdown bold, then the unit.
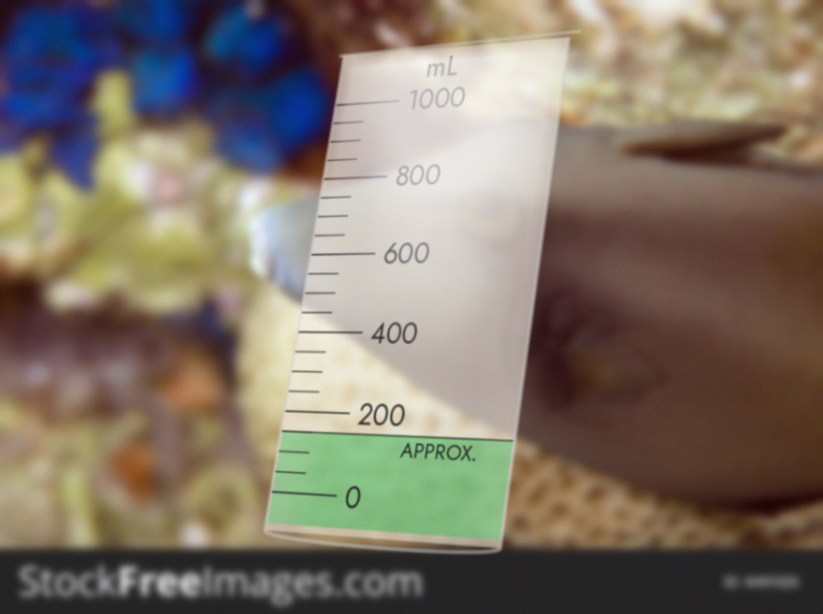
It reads **150** mL
